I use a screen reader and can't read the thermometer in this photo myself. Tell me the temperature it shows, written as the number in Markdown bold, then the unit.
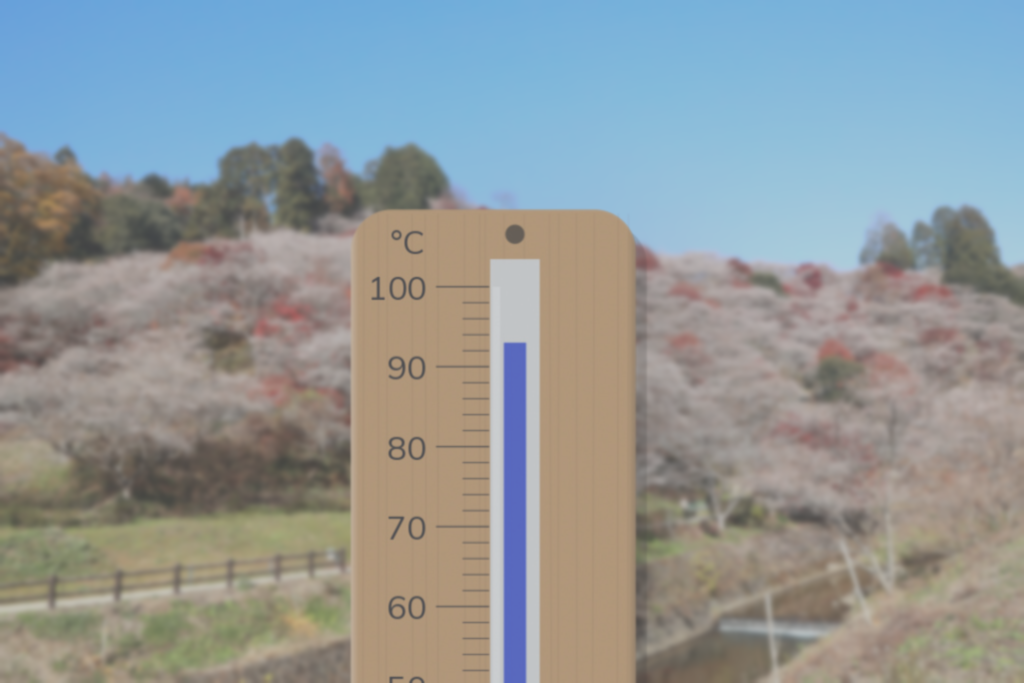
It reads **93** °C
